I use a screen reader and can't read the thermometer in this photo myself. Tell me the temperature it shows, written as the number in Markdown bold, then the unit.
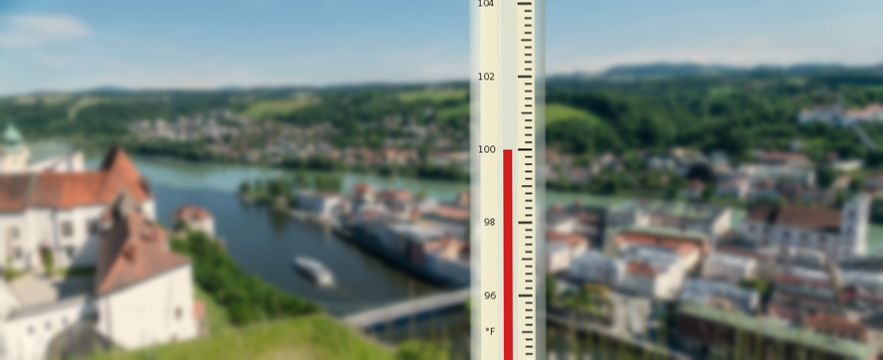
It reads **100** °F
